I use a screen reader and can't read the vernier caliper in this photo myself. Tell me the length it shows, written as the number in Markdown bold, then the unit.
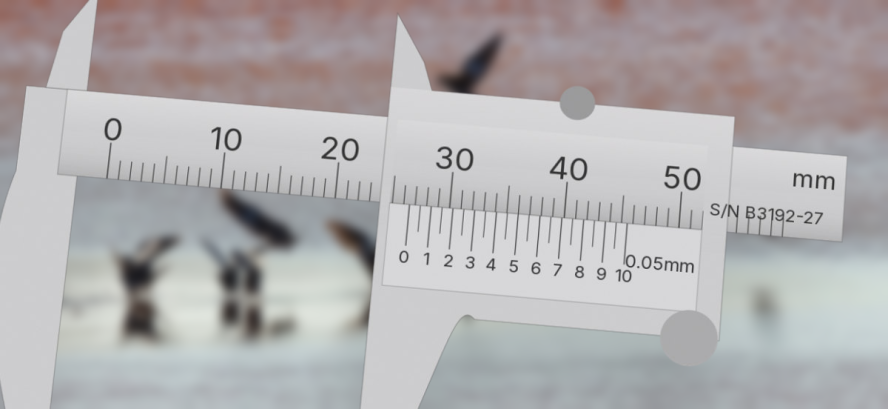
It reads **26.5** mm
